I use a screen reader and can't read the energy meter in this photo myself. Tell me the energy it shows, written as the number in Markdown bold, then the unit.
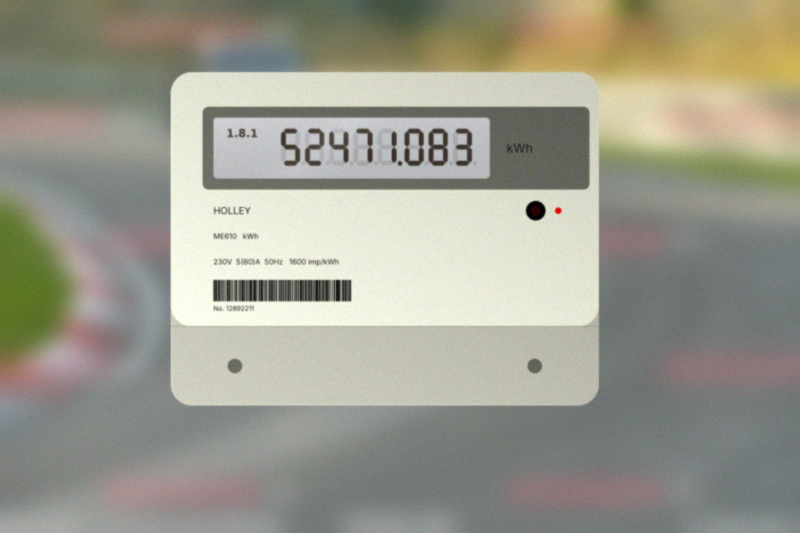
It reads **52471.083** kWh
